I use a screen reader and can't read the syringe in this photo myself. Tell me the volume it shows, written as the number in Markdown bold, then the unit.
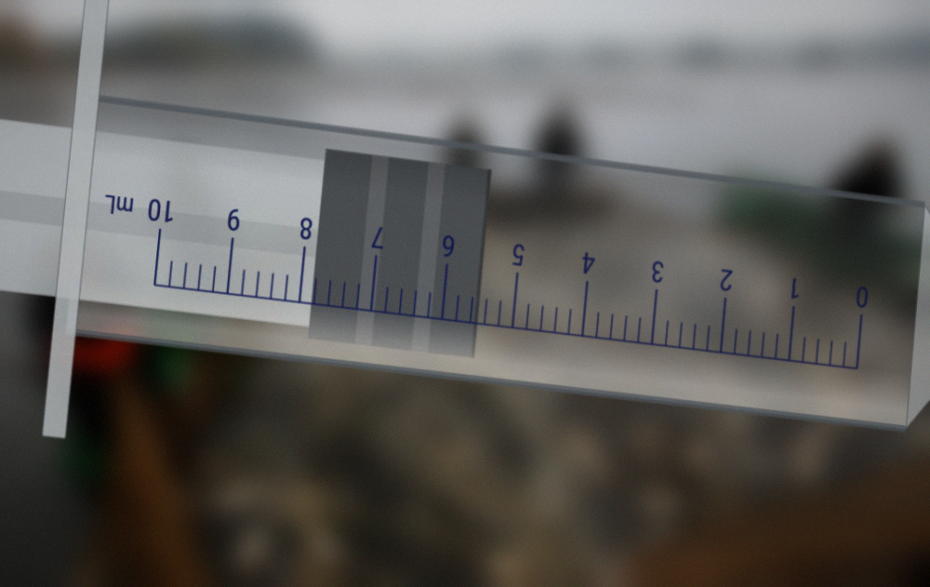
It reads **5.5** mL
